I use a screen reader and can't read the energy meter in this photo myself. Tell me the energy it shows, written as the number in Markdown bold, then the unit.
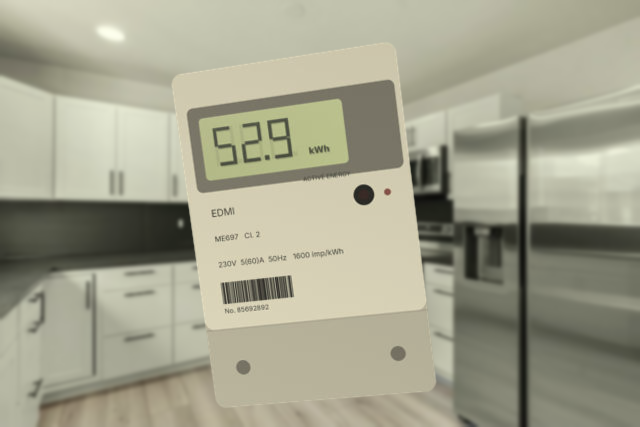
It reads **52.9** kWh
